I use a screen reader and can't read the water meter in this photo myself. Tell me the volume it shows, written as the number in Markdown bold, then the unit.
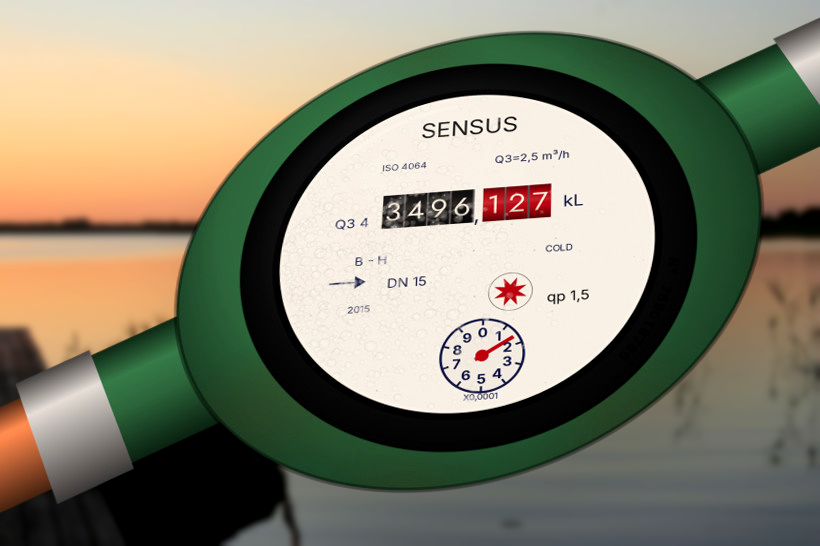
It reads **3496.1271** kL
